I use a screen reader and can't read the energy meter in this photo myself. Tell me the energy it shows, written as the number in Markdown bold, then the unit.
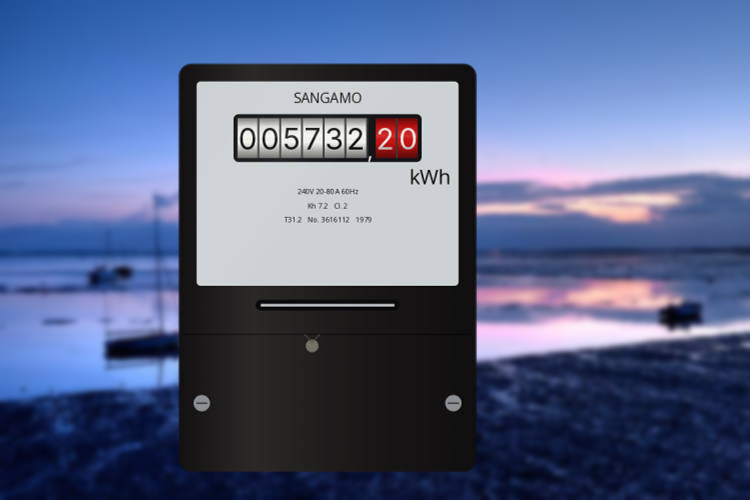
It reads **5732.20** kWh
